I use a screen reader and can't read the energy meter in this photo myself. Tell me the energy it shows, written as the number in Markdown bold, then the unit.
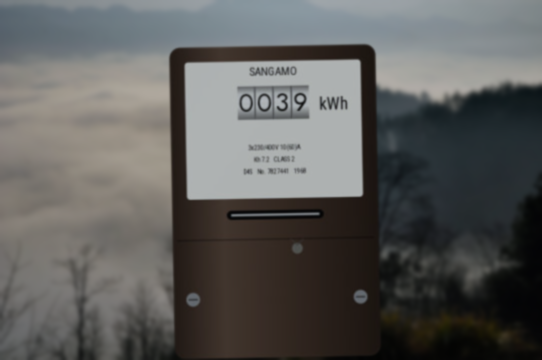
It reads **39** kWh
